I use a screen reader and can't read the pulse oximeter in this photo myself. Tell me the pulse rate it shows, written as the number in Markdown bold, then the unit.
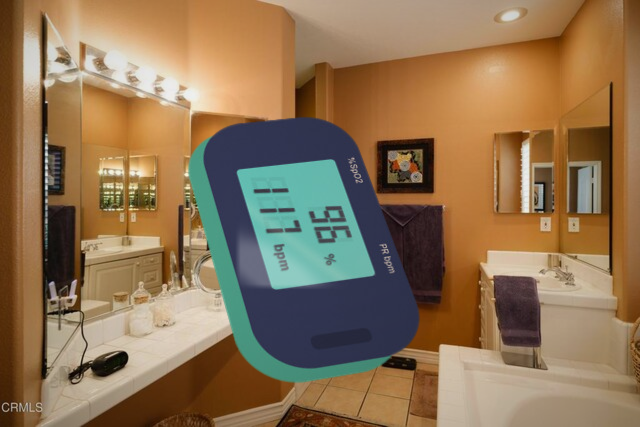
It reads **117** bpm
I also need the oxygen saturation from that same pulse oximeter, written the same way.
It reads **96** %
